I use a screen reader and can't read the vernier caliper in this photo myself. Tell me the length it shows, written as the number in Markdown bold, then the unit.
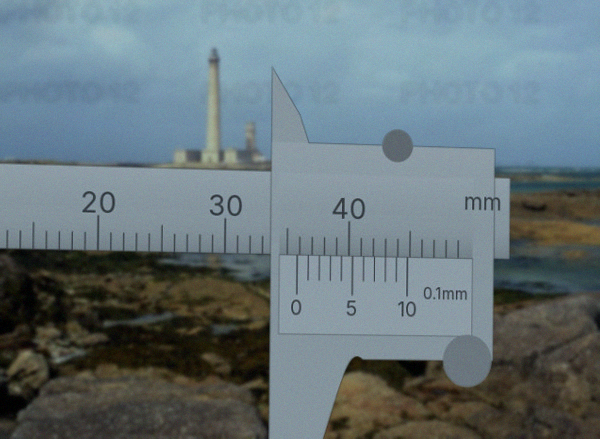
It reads **35.8** mm
